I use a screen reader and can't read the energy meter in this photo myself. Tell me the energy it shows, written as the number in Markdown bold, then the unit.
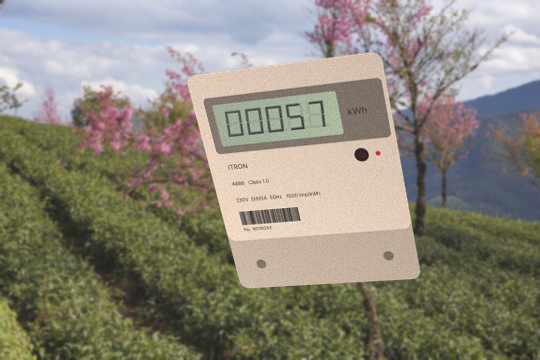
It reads **57** kWh
